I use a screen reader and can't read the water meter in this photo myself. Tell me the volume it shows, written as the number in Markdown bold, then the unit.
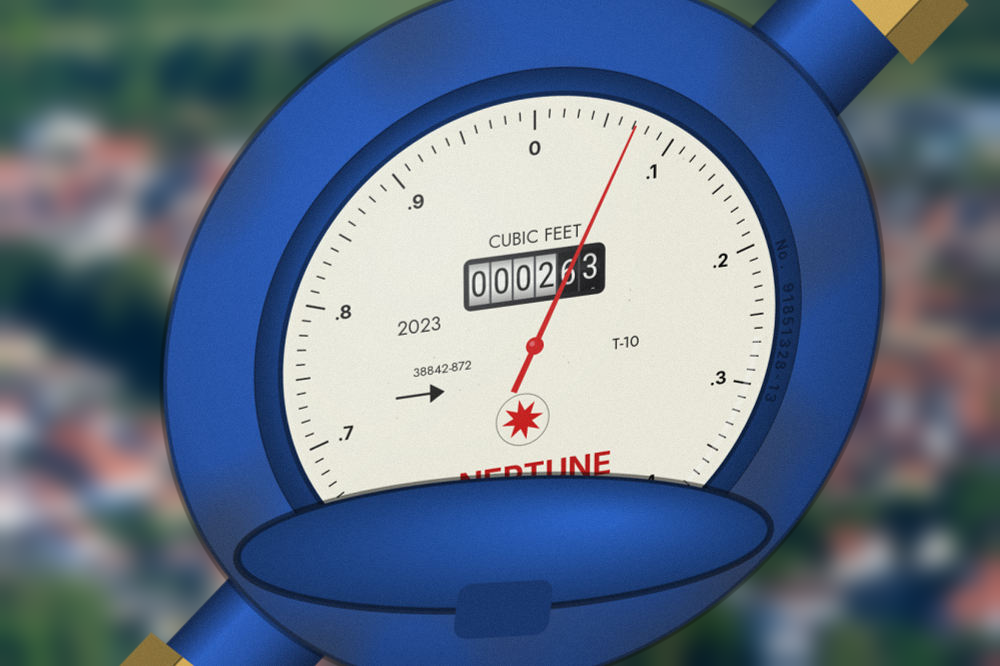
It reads **263.07** ft³
